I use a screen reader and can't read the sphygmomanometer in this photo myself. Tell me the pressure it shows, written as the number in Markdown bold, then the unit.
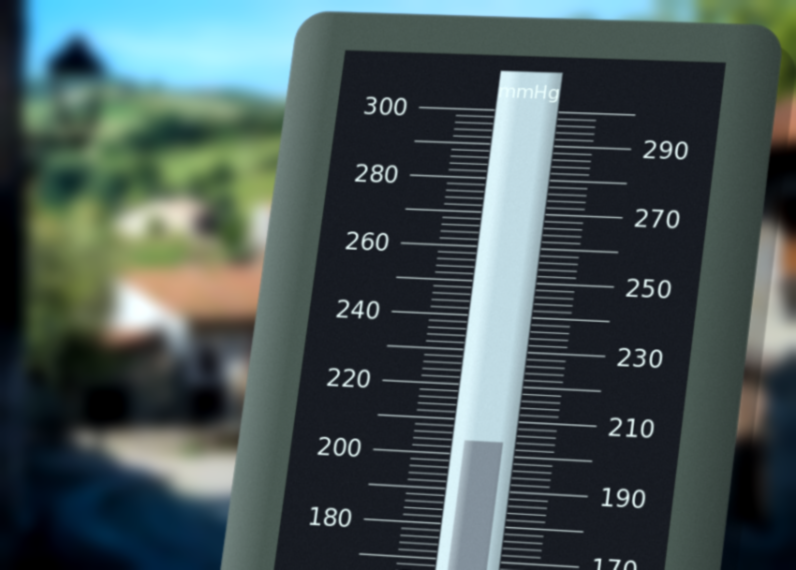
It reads **204** mmHg
